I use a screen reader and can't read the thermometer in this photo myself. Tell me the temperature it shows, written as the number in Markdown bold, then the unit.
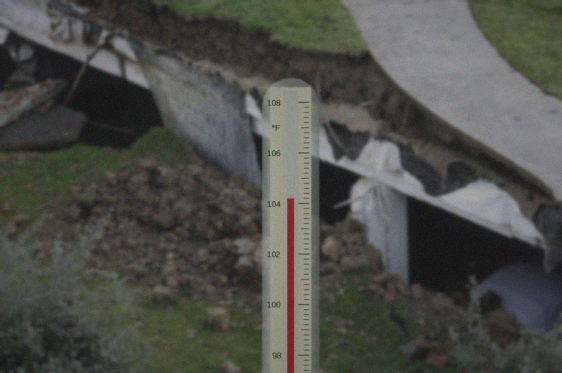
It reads **104.2** °F
